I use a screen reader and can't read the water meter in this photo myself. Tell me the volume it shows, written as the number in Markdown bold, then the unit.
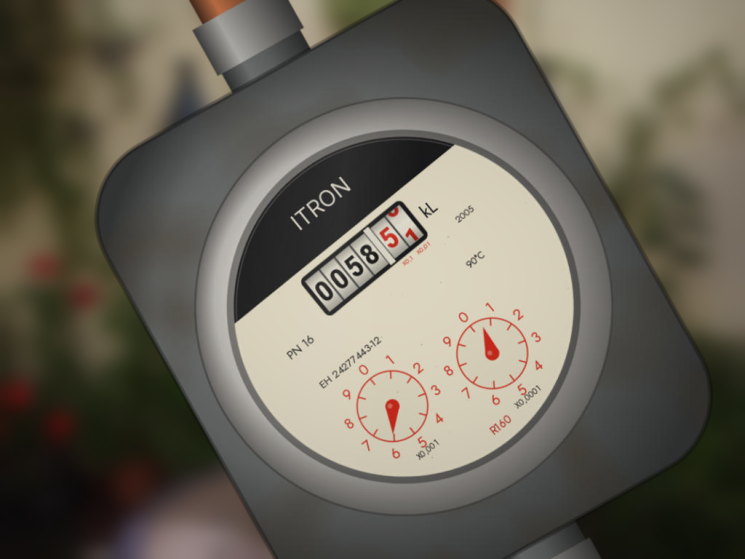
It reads **58.5060** kL
